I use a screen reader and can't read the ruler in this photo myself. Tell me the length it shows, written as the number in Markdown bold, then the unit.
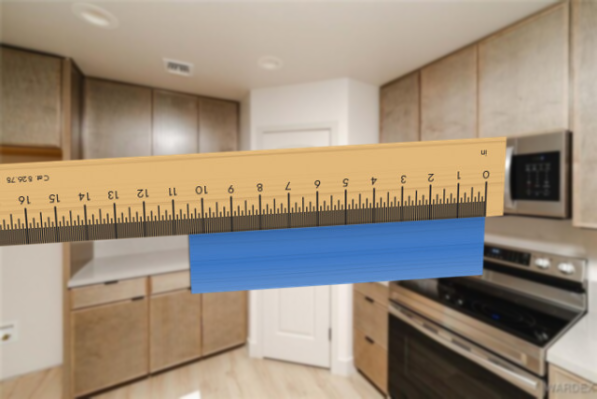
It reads **10.5** in
